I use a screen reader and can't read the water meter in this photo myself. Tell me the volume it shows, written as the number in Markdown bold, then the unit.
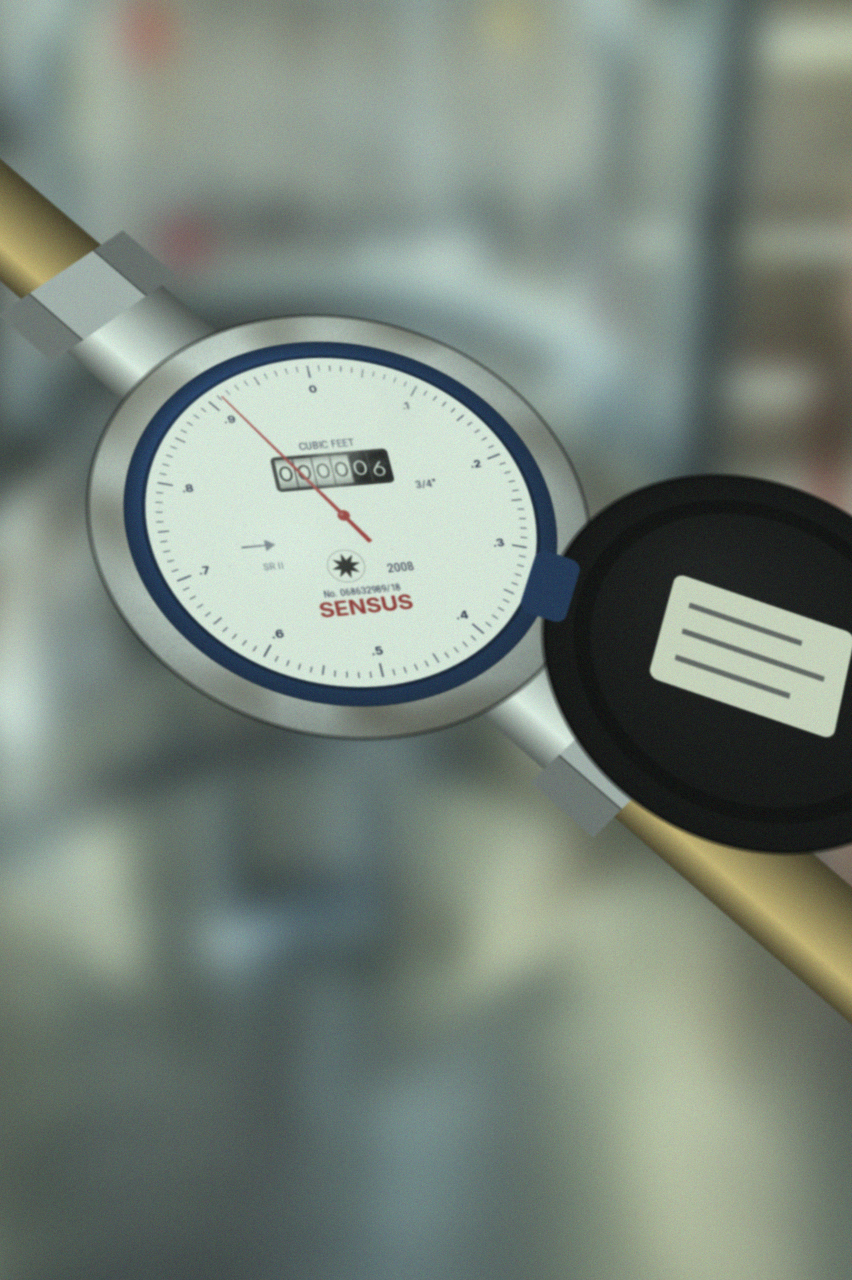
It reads **5.91** ft³
